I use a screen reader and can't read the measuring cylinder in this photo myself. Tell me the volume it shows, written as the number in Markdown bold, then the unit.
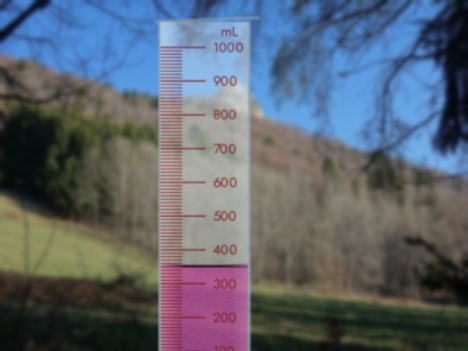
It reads **350** mL
